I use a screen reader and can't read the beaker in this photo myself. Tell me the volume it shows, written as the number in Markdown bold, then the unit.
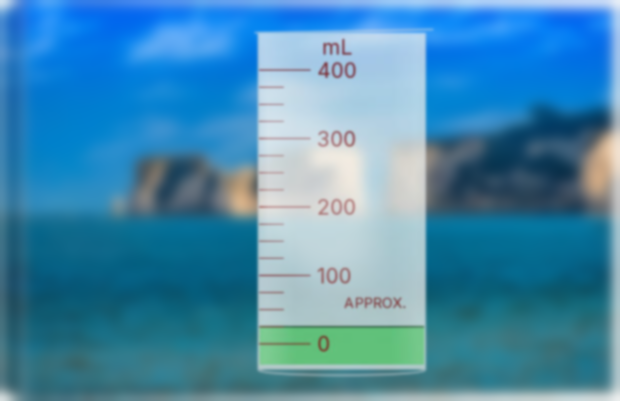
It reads **25** mL
